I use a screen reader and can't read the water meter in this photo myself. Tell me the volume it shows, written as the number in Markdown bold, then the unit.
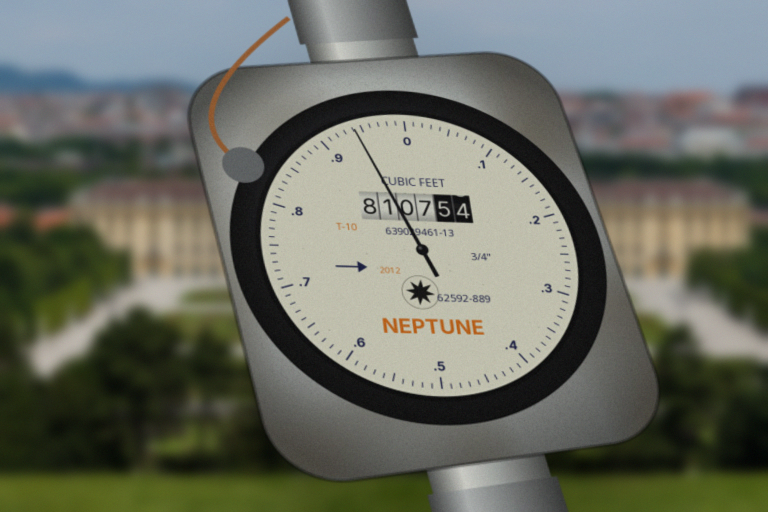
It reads **810753.94** ft³
